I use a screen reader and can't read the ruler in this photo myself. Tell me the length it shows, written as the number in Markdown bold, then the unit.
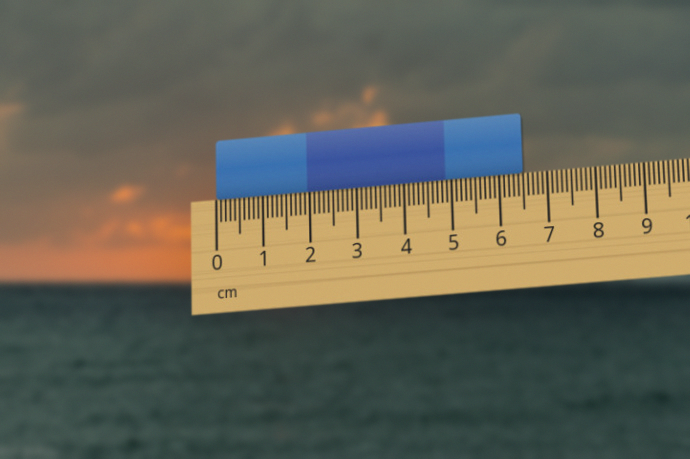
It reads **6.5** cm
